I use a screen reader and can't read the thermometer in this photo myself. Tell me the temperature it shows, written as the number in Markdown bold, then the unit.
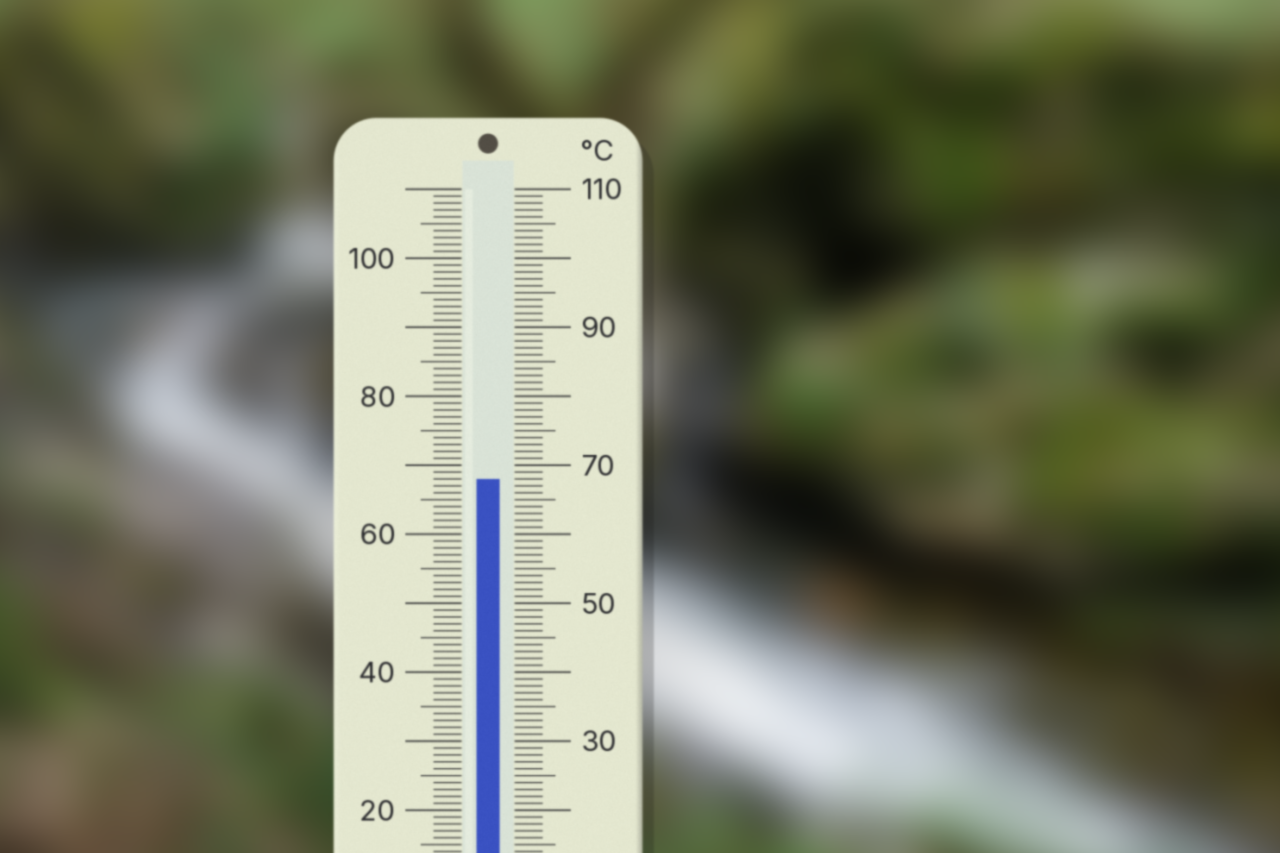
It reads **68** °C
